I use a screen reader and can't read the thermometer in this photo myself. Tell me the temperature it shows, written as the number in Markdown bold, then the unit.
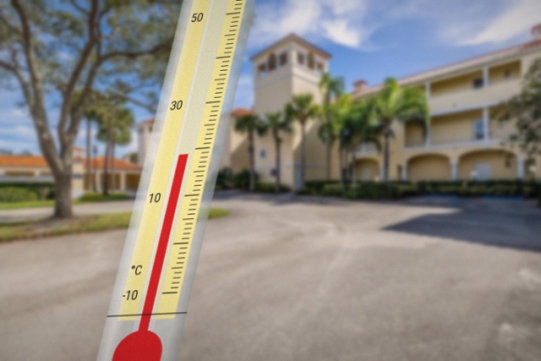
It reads **19** °C
